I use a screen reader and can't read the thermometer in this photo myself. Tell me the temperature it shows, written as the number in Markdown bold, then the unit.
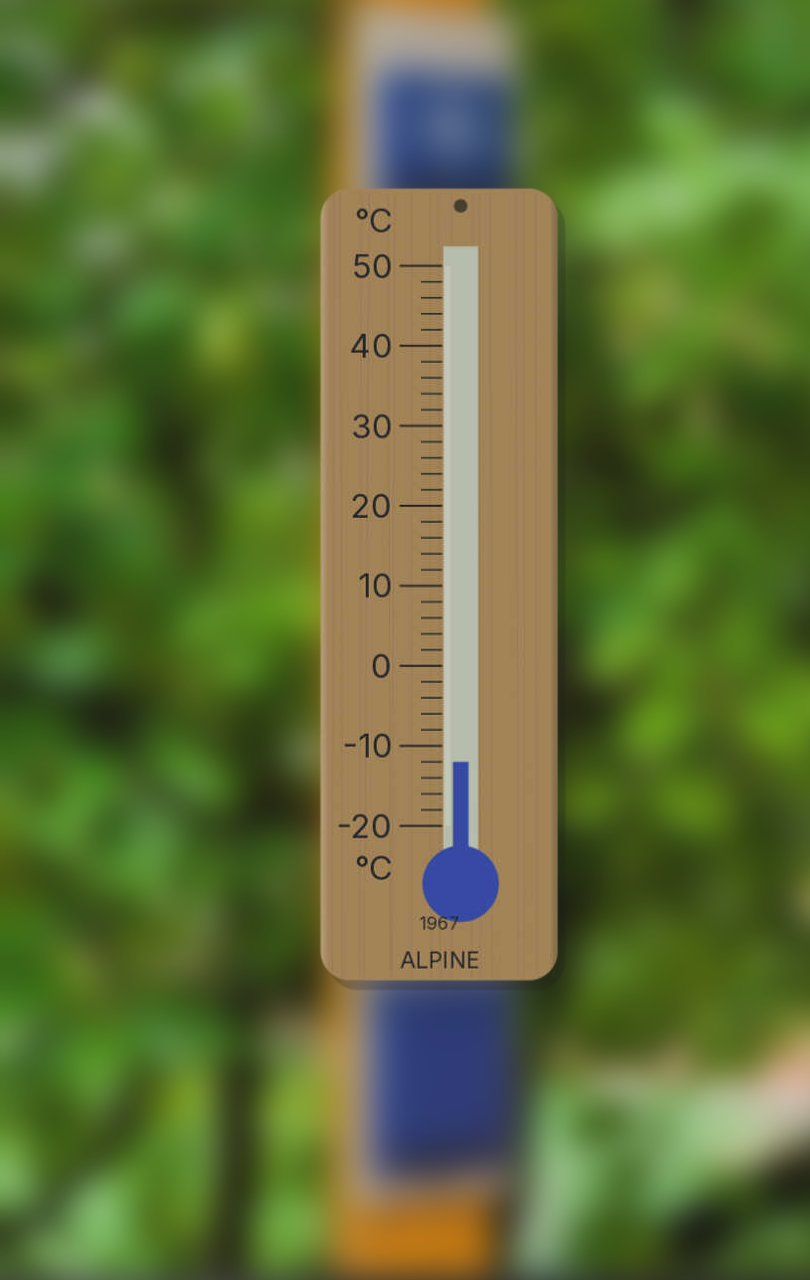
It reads **-12** °C
